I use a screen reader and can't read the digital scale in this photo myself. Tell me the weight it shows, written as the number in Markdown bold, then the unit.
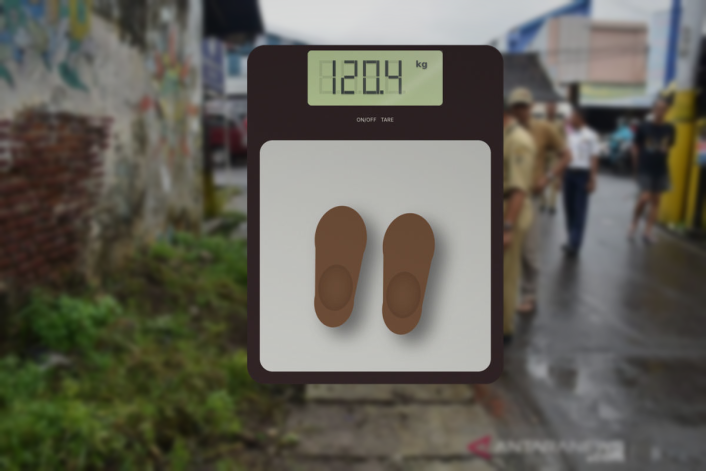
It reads **120.4** kg
